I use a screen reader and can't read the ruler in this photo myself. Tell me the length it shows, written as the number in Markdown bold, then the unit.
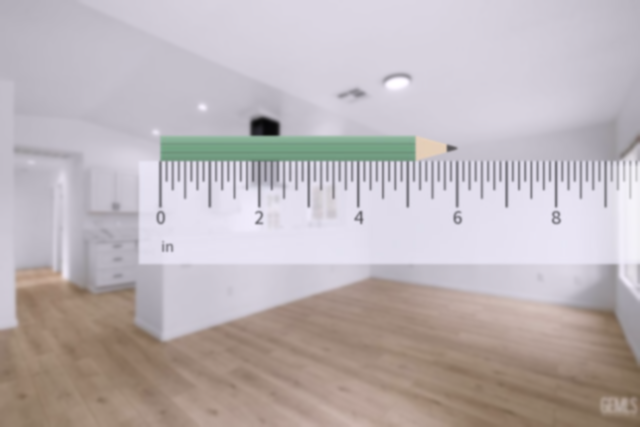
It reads **6** in
